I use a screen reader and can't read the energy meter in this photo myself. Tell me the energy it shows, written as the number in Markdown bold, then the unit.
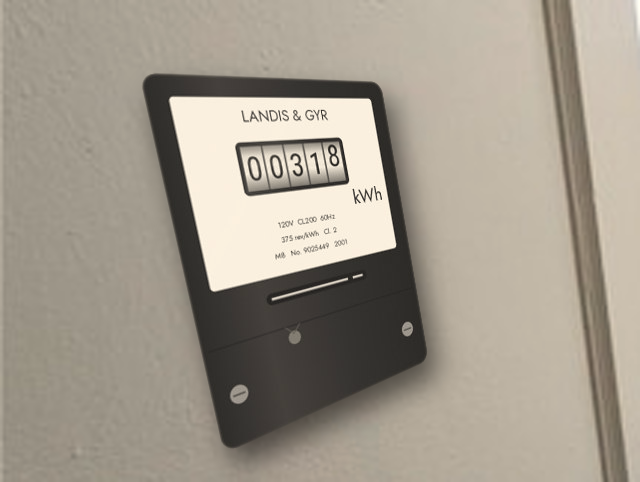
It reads **318** kWh
